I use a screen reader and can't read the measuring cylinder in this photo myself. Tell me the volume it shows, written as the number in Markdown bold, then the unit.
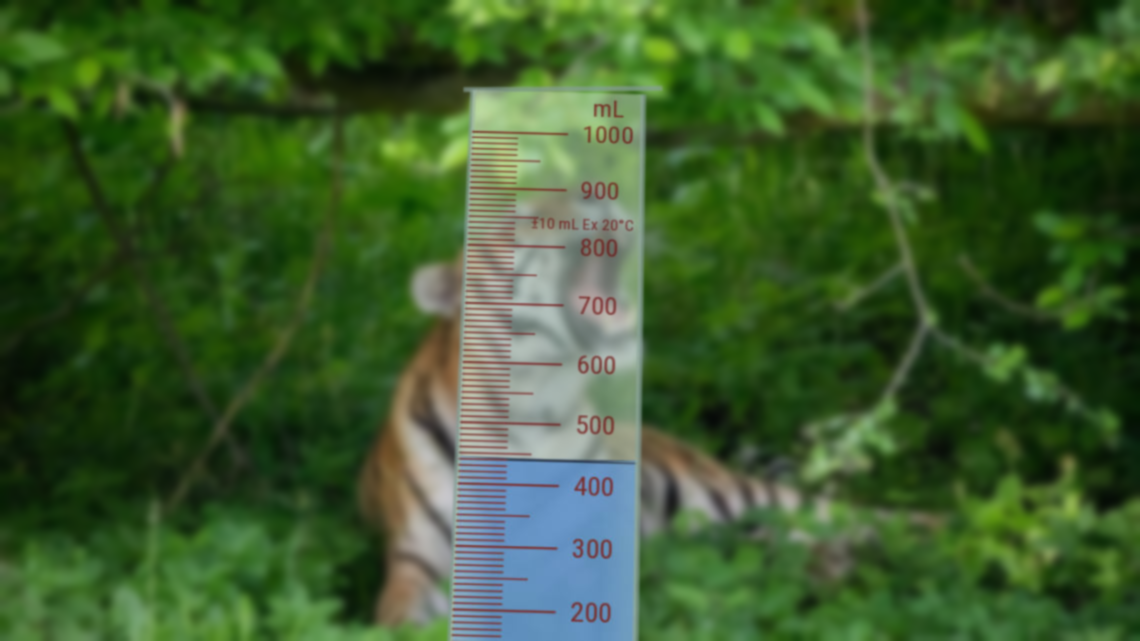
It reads **440** mL
